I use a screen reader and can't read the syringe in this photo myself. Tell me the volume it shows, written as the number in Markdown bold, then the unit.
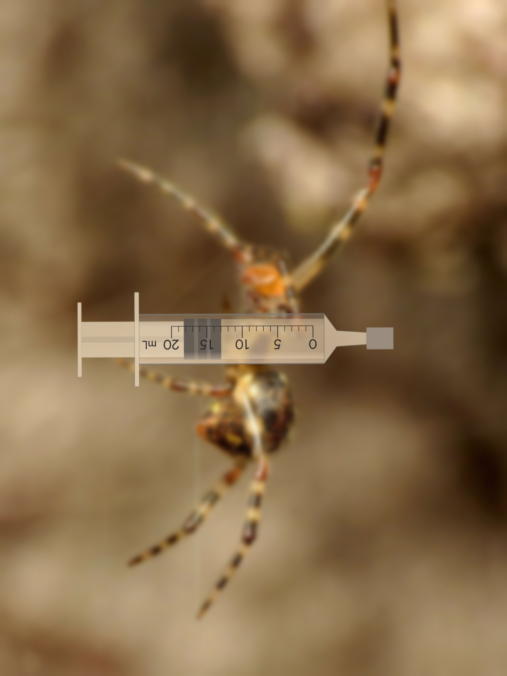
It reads **13** mL
